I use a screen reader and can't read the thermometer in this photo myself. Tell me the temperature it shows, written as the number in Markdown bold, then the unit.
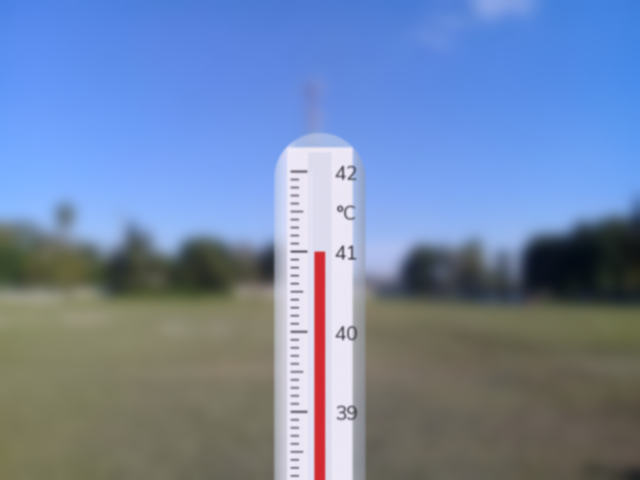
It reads **41** °C
